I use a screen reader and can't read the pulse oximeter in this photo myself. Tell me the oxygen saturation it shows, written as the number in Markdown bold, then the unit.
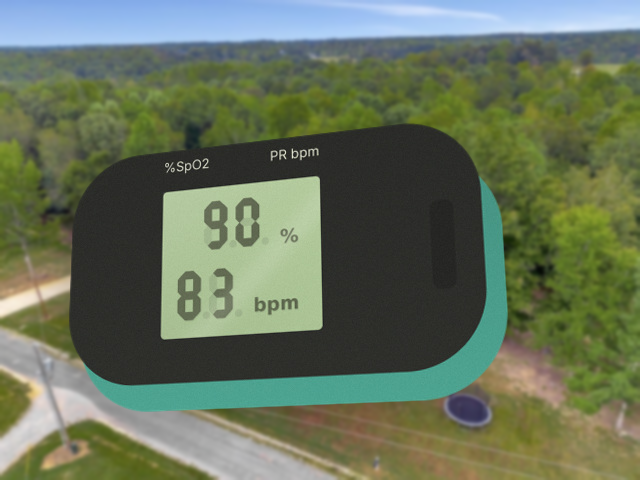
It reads **90** %
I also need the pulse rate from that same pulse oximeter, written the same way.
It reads **83** bpm
